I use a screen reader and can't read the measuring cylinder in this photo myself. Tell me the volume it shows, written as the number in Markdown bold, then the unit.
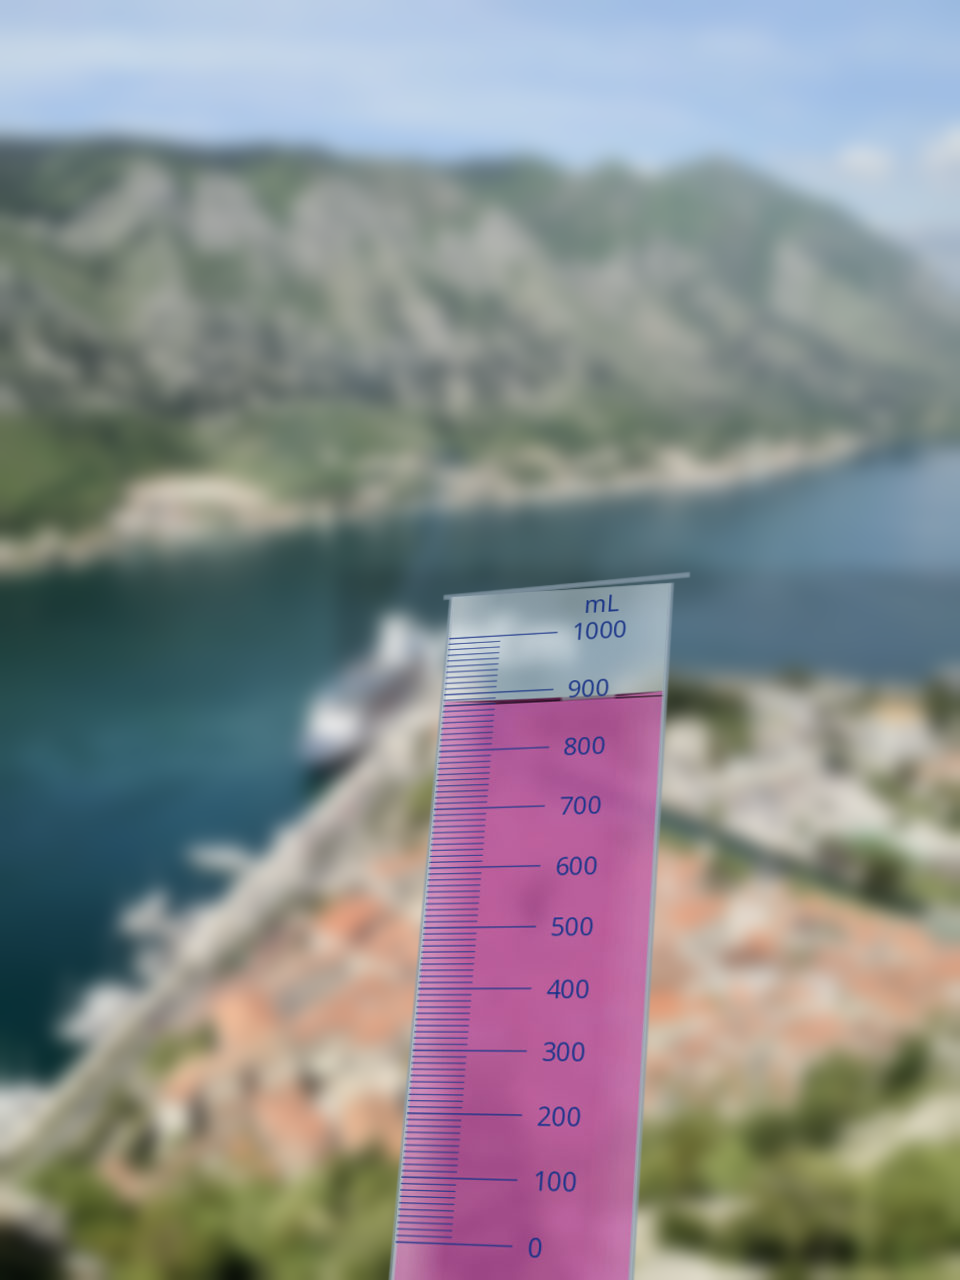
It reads **880** mL
